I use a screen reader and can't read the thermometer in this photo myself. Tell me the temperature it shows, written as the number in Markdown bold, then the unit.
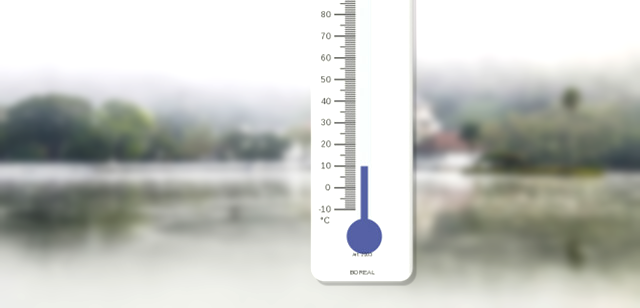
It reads **10** °C
